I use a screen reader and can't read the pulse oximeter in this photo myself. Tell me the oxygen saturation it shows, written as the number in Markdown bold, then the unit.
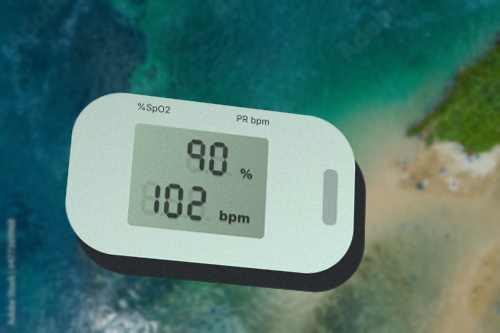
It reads **90** %
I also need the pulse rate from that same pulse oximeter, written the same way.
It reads **102** bpm
